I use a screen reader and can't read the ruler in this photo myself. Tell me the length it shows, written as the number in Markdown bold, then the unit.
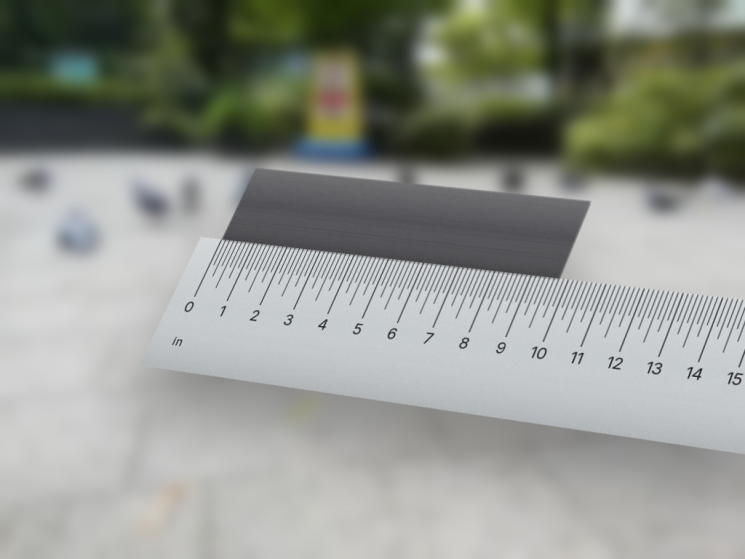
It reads **9.75** in
